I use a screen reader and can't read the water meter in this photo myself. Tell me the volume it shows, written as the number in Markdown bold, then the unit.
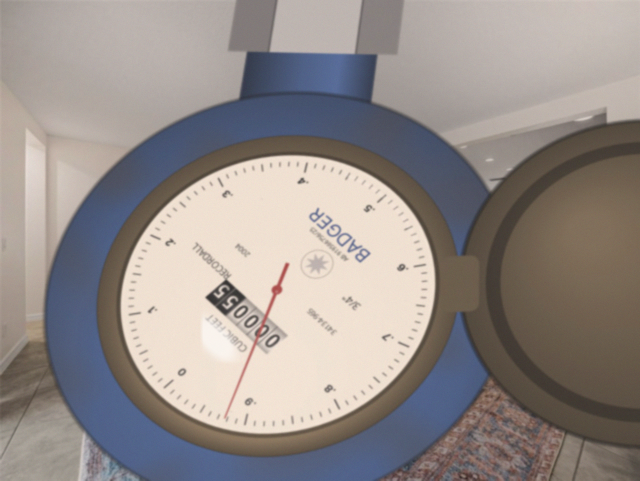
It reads **54.92** ft³
